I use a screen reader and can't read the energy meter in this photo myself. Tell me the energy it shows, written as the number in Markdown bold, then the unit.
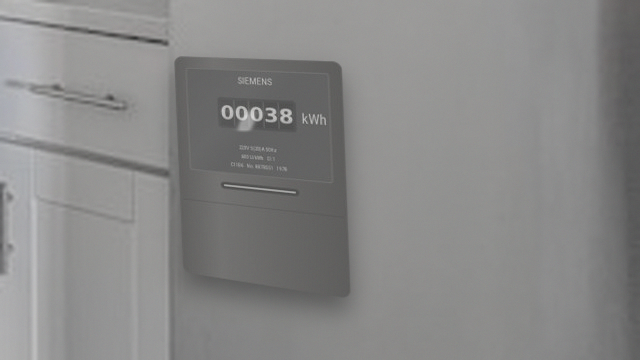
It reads **38** kWh
